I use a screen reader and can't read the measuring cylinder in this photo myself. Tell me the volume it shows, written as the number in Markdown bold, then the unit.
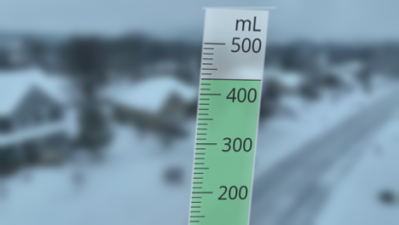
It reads **430** mL
